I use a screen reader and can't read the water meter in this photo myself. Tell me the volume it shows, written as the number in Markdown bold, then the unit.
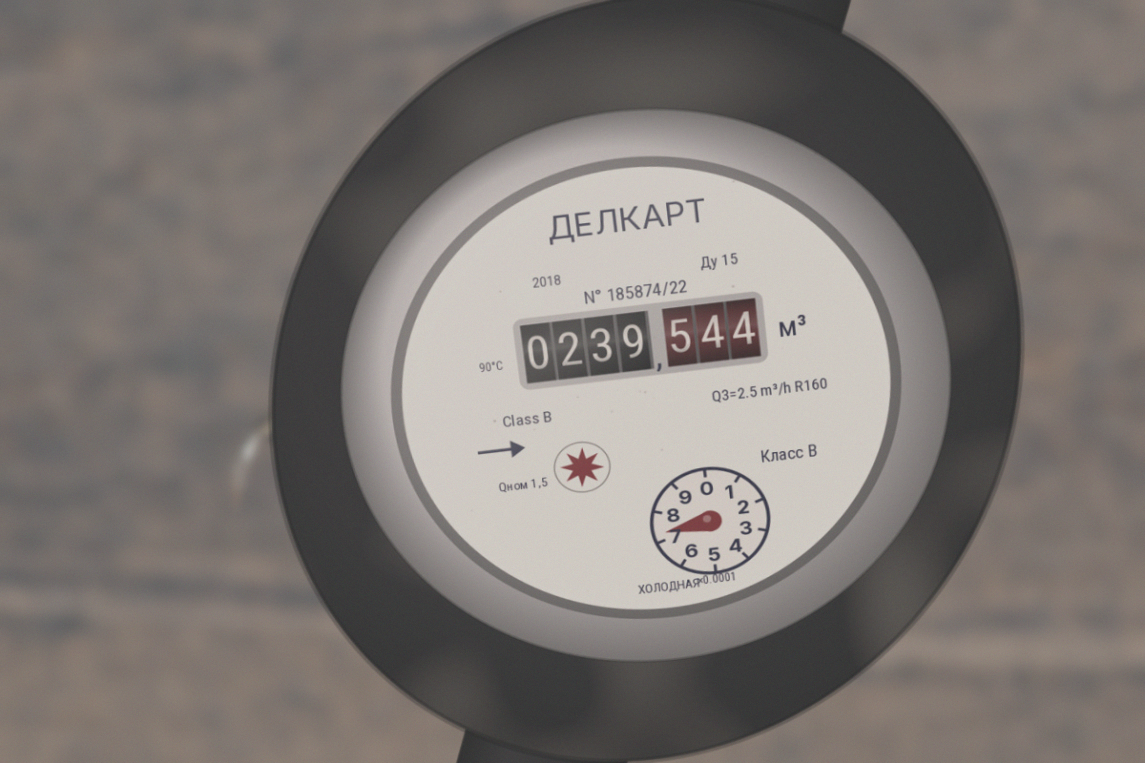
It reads **239.5447** m³
